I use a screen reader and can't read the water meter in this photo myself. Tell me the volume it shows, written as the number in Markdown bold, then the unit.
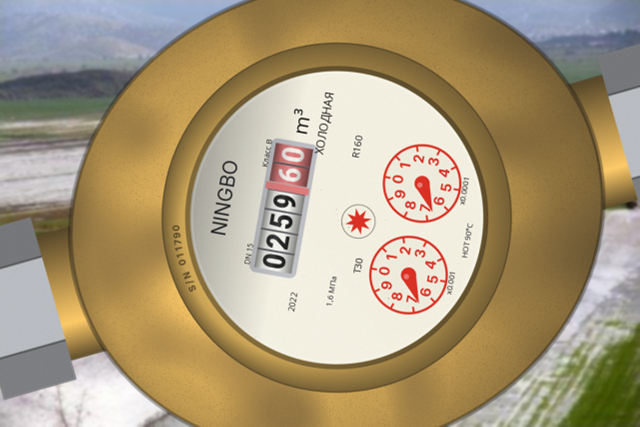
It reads **259.6066** m³
